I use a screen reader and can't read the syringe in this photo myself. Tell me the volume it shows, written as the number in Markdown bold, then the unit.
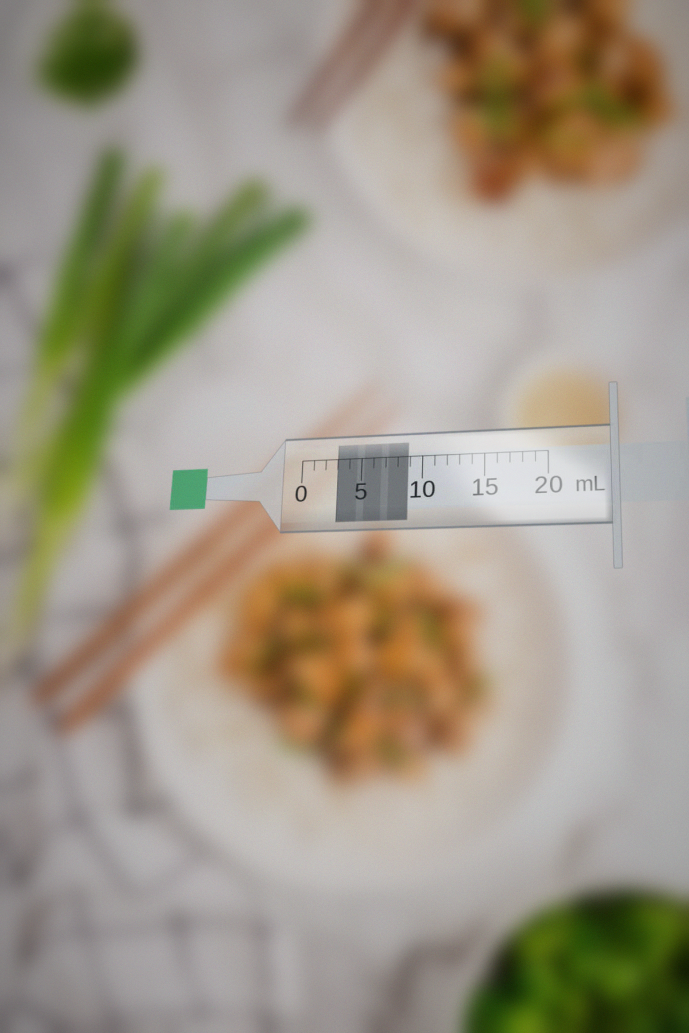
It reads **3** mL
